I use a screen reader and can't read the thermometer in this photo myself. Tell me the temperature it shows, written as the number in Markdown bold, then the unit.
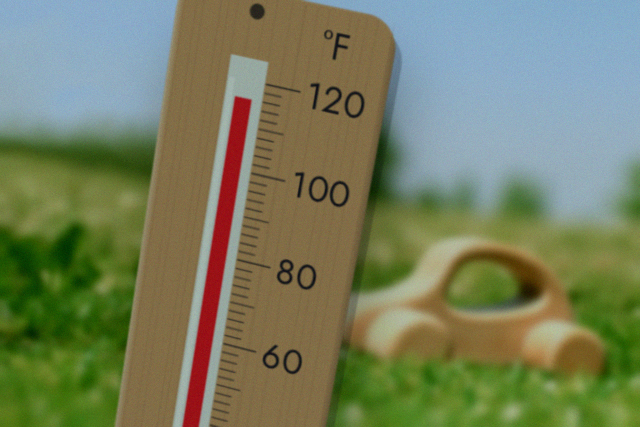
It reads **116** °F
